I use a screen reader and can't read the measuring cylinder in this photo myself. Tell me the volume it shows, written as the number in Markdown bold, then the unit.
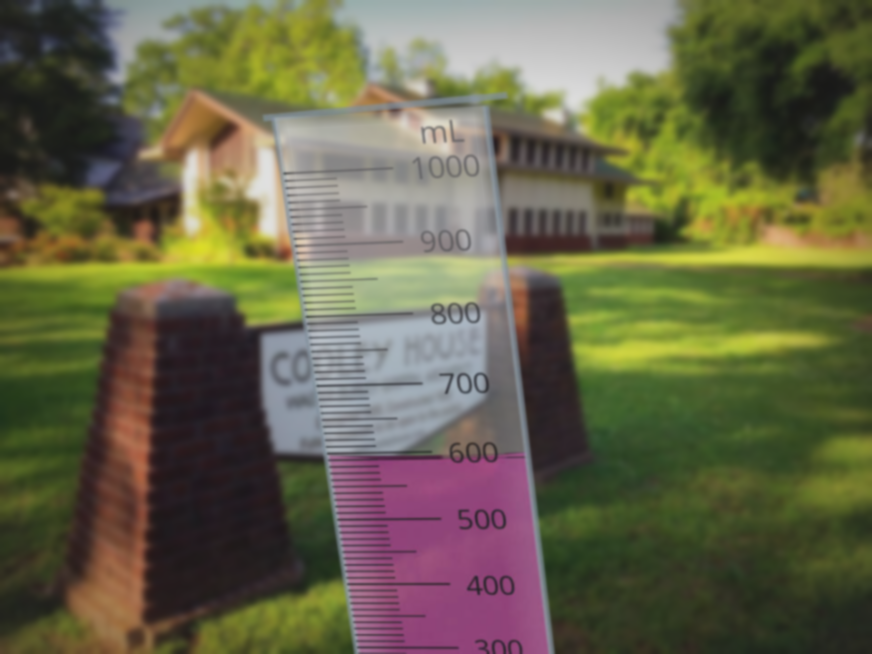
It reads **590** mL
